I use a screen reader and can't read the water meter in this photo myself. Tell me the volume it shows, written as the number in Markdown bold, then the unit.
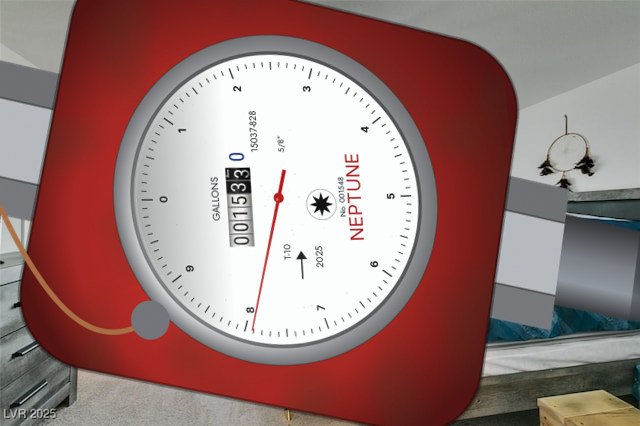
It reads **15327.9** gal
